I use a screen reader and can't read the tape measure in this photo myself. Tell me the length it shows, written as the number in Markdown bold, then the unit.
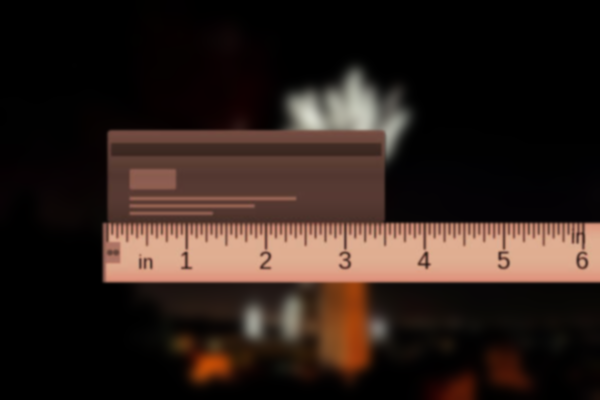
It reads **3.5** in
